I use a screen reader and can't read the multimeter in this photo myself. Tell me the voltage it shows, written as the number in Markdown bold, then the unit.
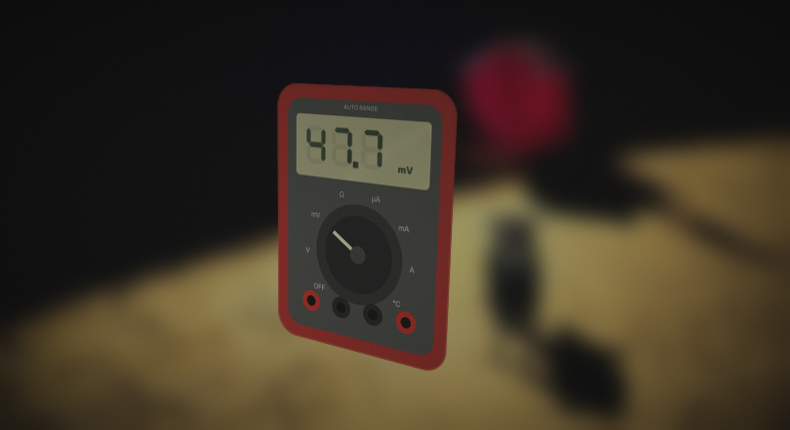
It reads **47.7** mV
